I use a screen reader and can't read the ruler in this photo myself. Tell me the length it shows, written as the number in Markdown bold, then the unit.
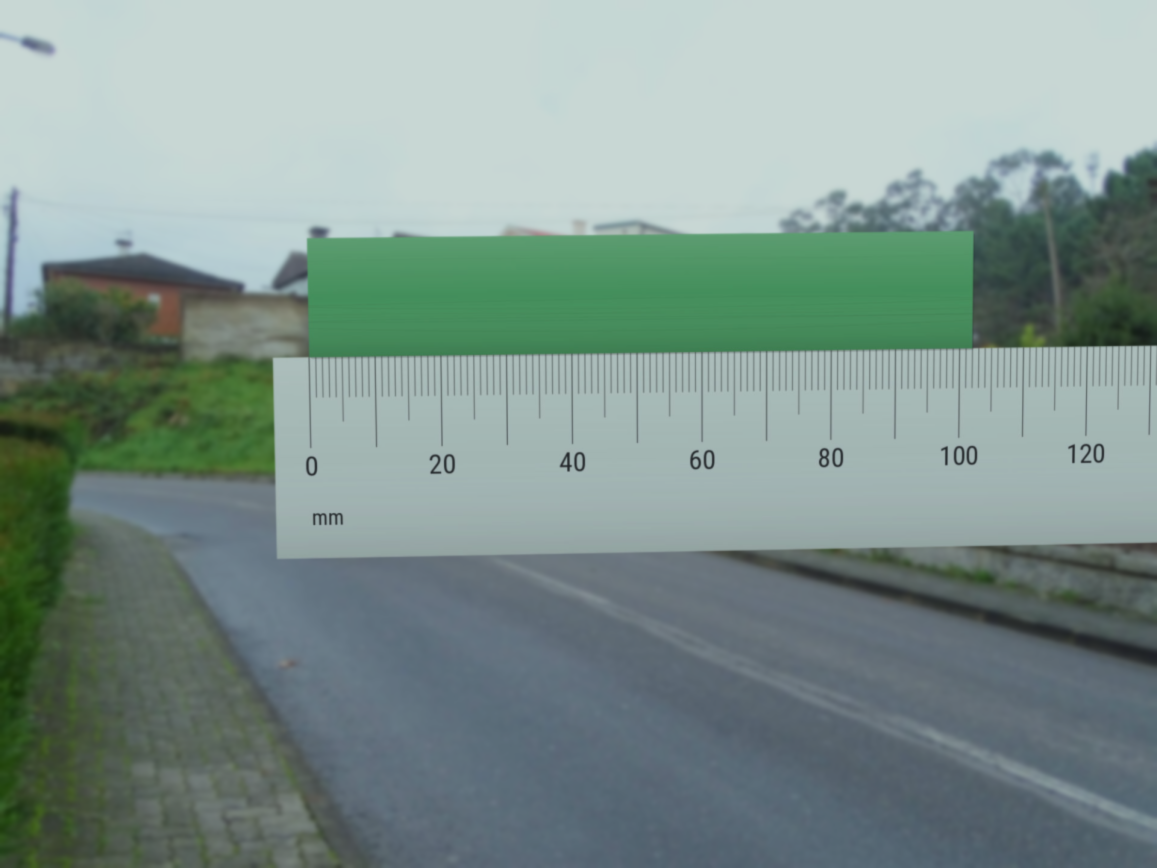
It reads **102** mm
